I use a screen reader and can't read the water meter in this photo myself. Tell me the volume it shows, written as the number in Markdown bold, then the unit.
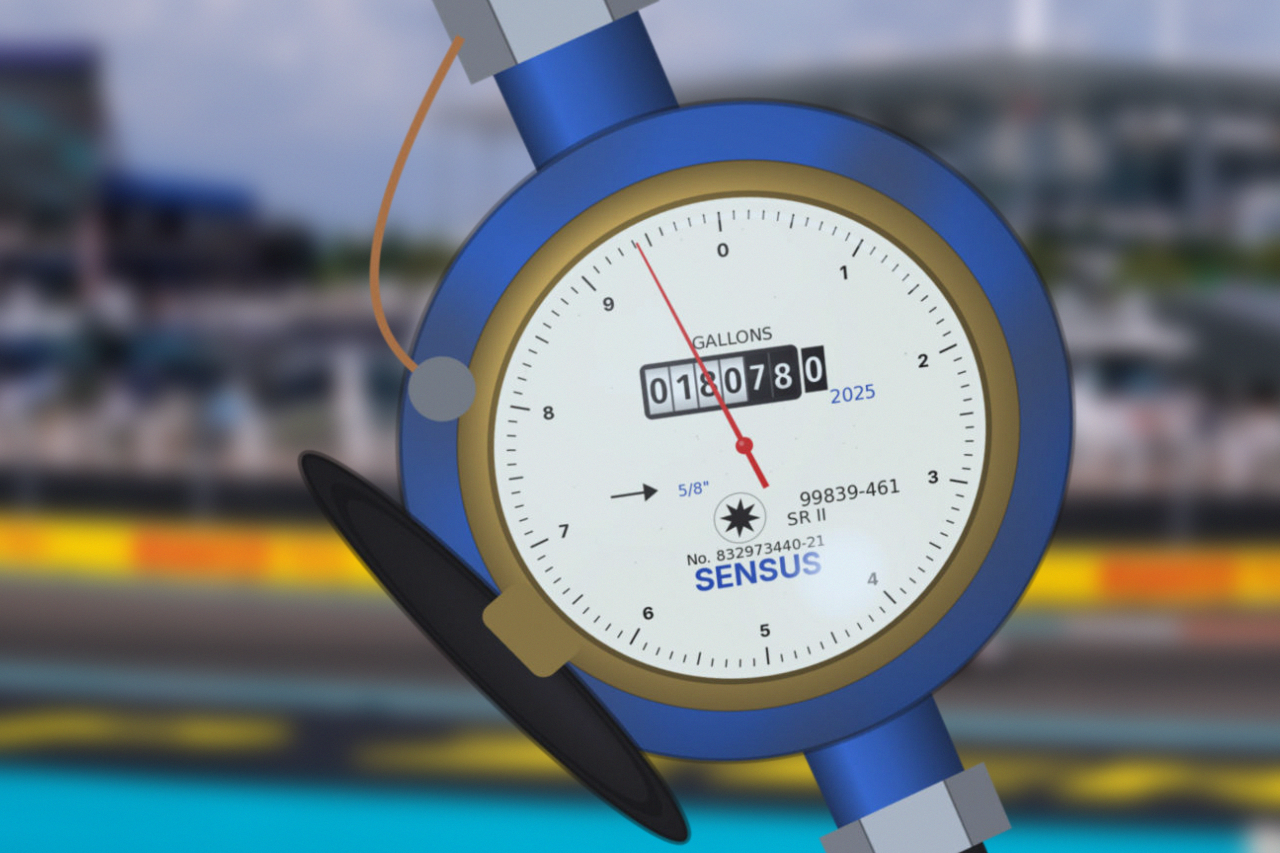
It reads **180779.4** gal
